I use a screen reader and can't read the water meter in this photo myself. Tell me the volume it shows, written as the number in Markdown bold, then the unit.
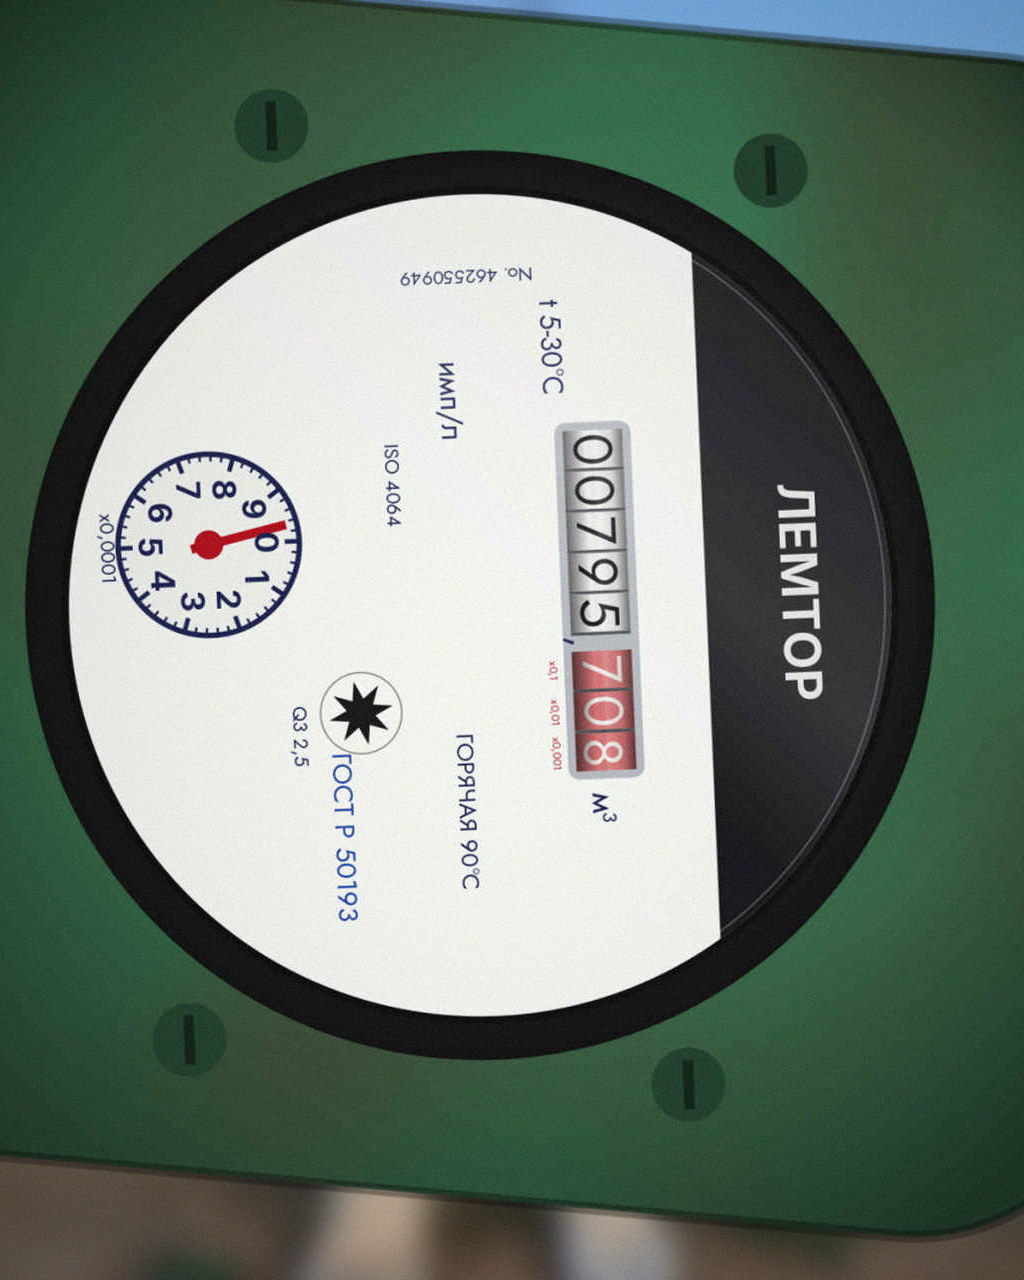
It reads **795.7079** m³
